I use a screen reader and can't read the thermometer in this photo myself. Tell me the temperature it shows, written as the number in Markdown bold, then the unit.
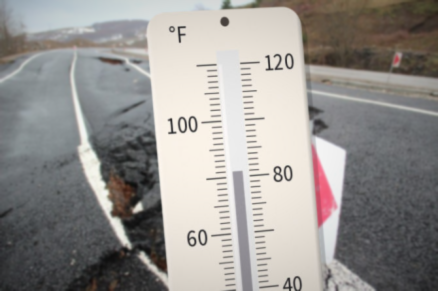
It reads **82** °F
